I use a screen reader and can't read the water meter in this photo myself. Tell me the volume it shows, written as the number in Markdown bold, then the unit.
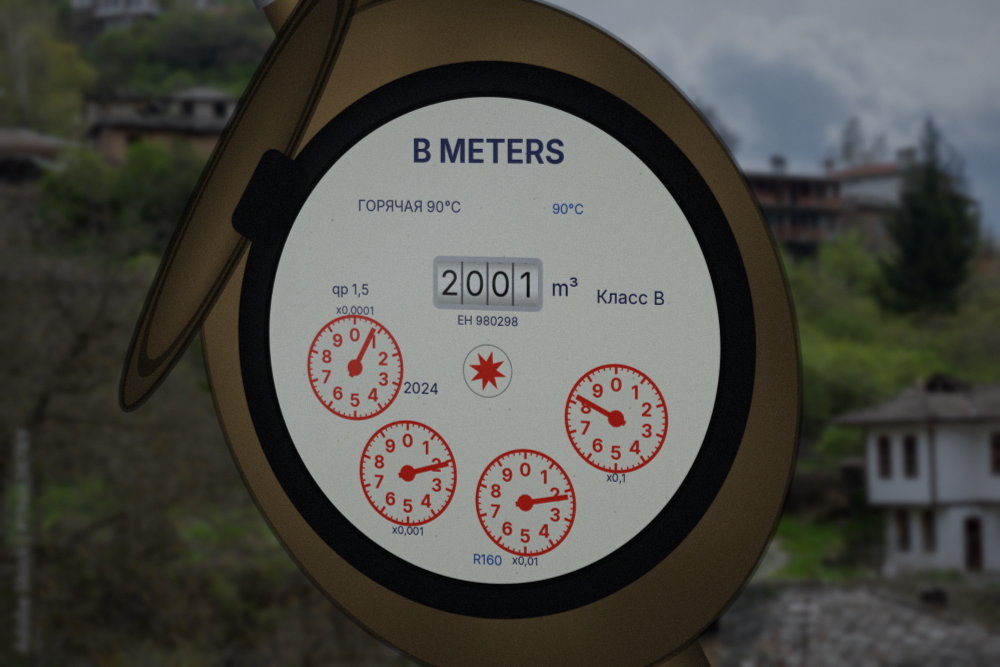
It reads **2001.8220** m³
